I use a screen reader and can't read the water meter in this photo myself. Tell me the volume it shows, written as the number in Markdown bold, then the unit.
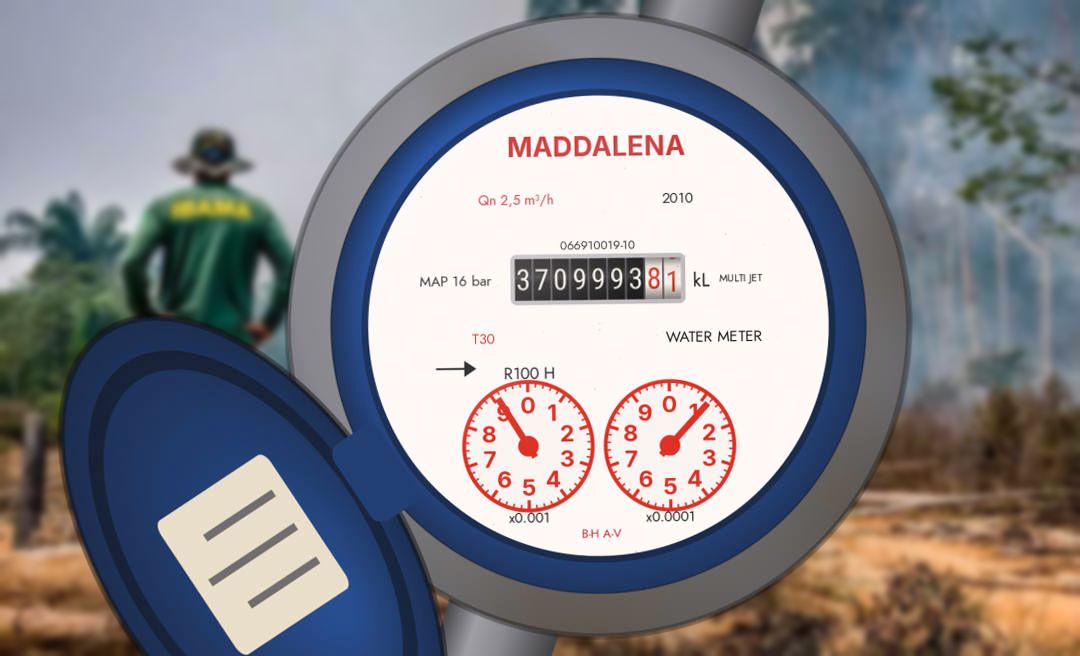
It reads **3709993.8091** kL
